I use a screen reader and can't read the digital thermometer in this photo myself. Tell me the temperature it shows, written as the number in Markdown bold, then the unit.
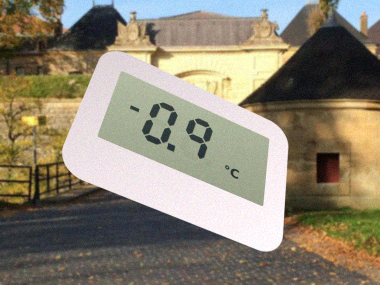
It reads **-0.9** °C
